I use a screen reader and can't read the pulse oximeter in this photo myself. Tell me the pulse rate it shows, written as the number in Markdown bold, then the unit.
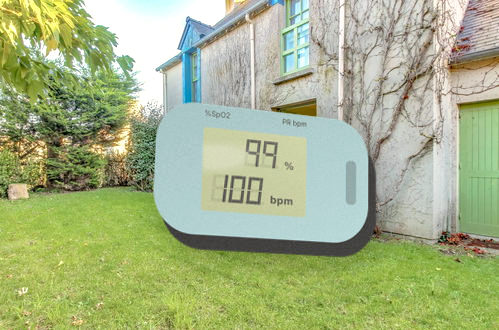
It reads **100** bpm
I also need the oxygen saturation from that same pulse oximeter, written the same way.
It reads **99** %
